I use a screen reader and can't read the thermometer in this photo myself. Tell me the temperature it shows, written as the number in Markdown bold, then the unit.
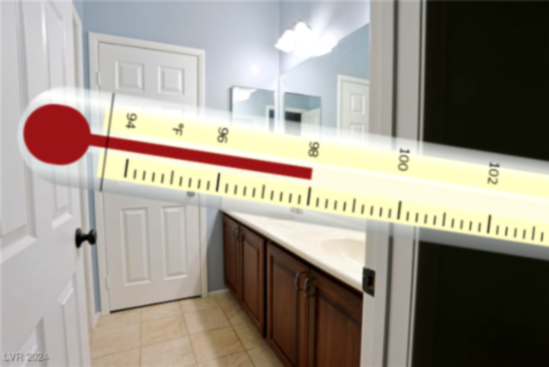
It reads **98** °F
